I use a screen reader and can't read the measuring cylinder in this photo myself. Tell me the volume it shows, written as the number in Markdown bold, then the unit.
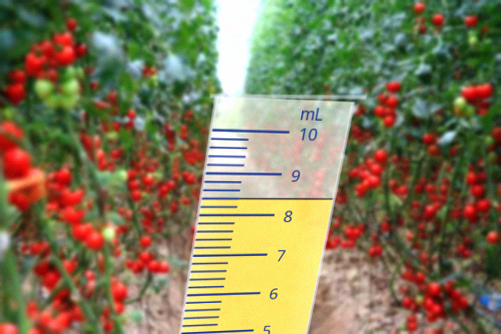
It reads **8.4** mL
